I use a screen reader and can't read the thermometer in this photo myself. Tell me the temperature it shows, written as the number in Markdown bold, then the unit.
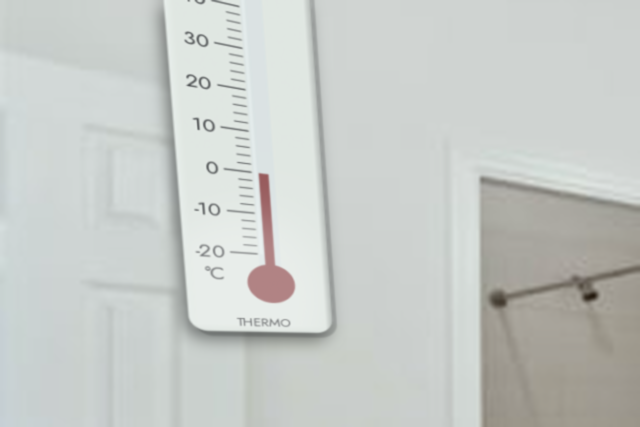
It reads **0** °C
